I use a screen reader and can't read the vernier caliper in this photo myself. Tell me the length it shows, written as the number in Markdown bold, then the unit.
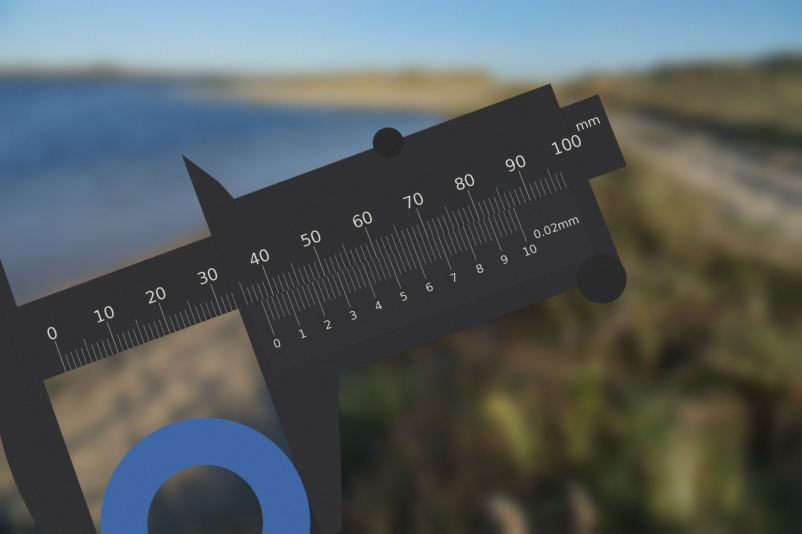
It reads **37.6** mm
